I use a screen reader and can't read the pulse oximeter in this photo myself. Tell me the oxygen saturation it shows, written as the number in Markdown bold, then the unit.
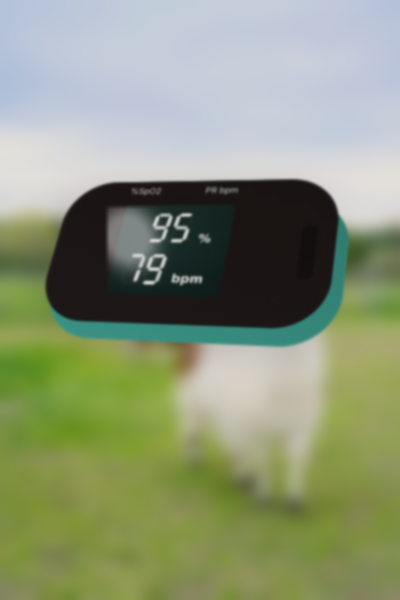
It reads **95** %
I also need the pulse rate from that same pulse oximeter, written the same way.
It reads **79** bpm
